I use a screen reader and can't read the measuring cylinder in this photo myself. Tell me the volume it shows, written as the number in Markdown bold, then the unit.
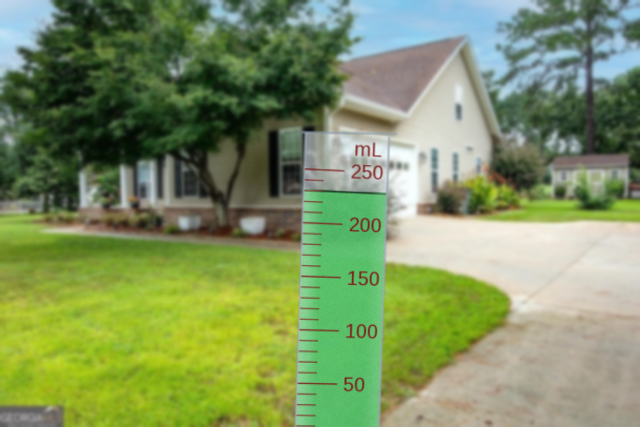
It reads **230** mL
